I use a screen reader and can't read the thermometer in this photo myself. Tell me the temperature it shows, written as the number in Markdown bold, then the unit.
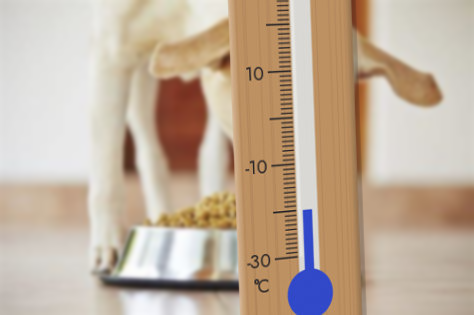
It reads **-20** °C
